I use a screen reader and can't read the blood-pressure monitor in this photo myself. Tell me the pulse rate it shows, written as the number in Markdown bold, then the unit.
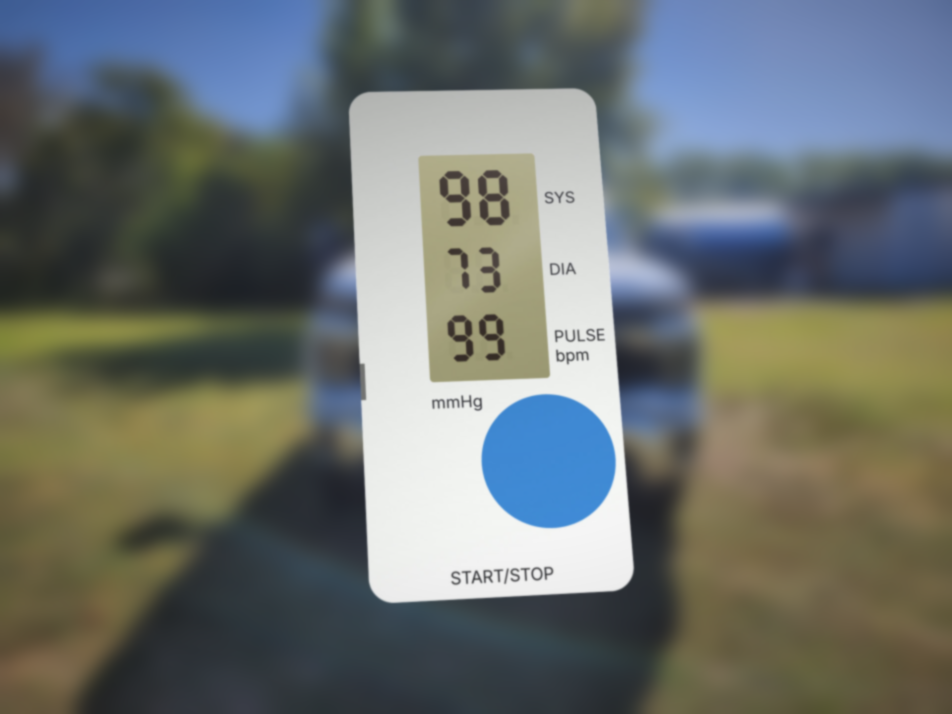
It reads **99** bpm
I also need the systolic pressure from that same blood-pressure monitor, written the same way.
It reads **98** mmHg
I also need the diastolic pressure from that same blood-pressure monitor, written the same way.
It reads **73** mmHg
